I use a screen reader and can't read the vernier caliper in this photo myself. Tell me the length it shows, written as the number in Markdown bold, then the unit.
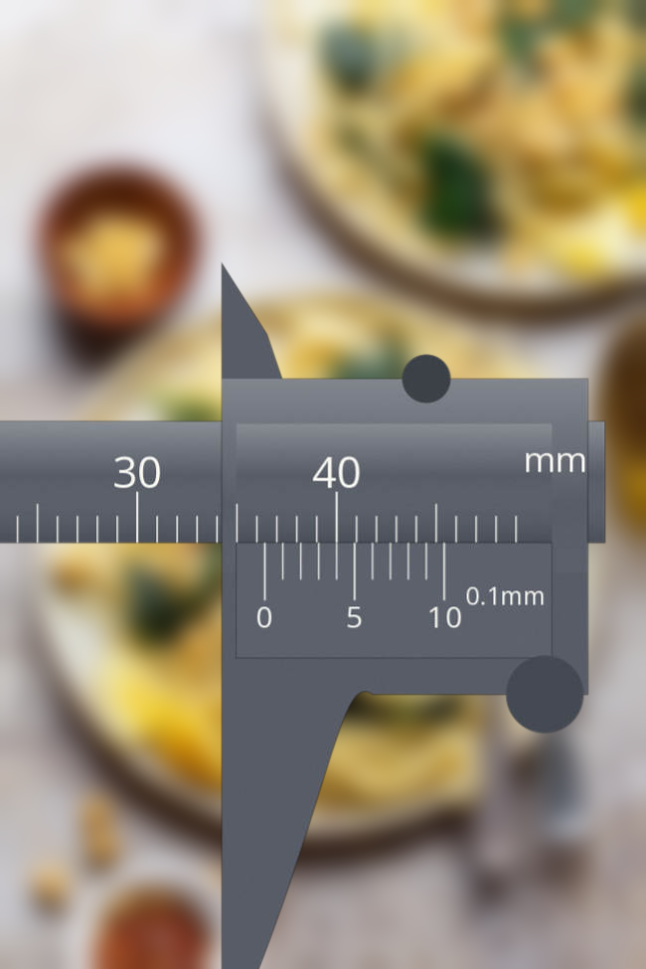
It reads **36.4** mm
